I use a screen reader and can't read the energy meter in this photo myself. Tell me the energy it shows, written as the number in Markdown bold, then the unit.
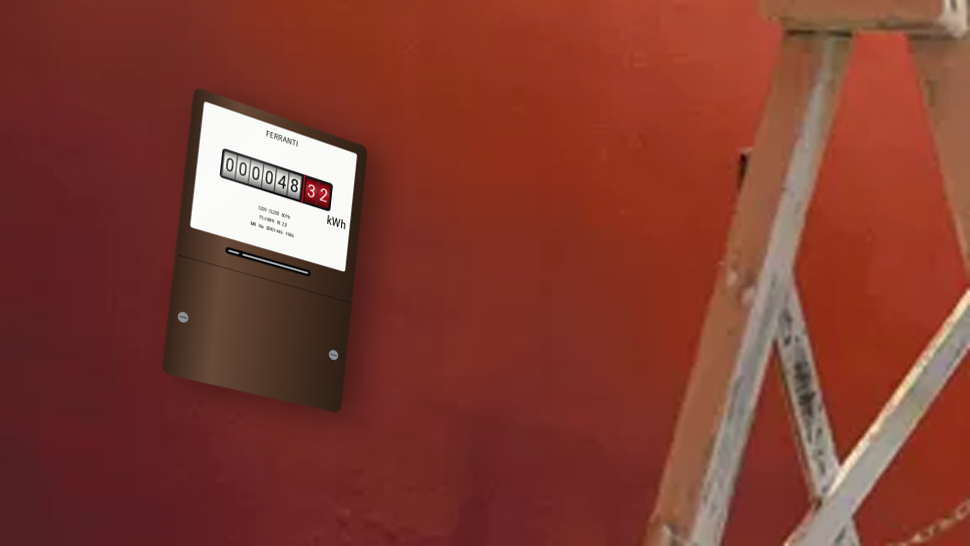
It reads **48.32** kWh
